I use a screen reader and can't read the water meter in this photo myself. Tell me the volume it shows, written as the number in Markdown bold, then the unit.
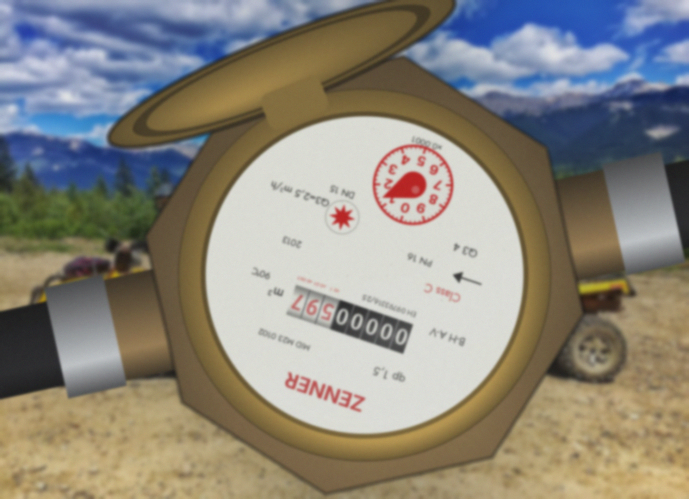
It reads **0.5971** m³
